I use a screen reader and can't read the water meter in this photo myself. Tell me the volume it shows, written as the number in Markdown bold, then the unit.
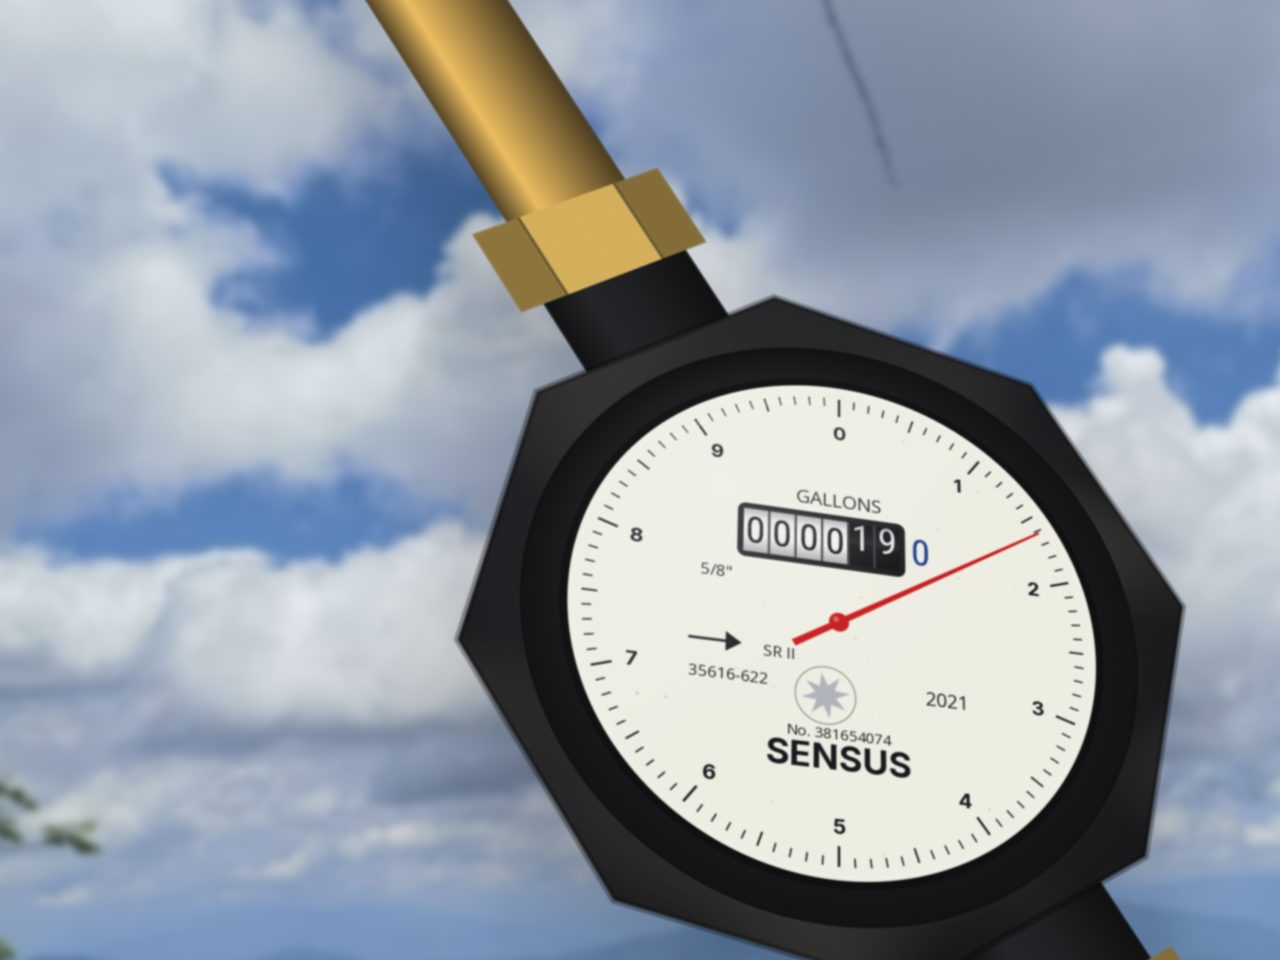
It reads **191.6** gal
